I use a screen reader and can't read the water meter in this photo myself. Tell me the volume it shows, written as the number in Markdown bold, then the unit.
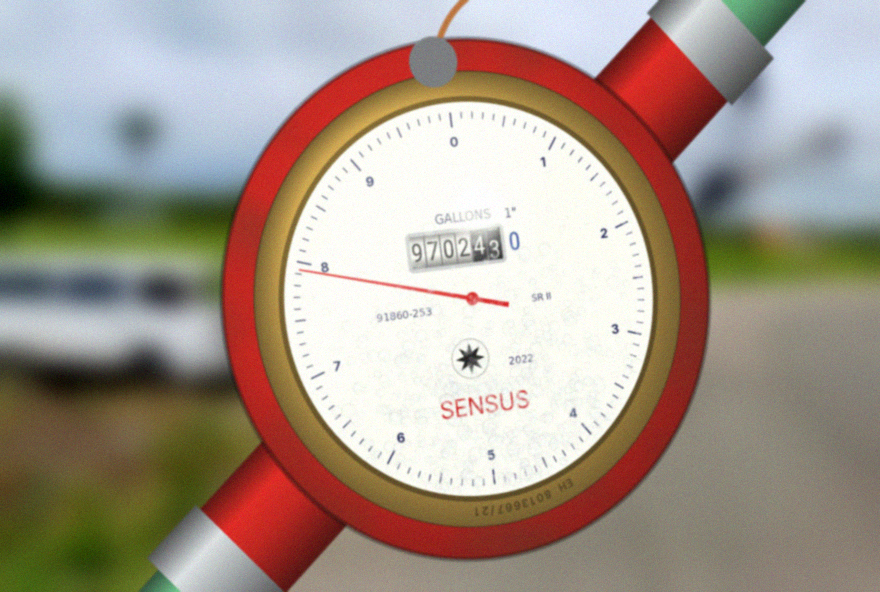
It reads **9702427.9** gal
